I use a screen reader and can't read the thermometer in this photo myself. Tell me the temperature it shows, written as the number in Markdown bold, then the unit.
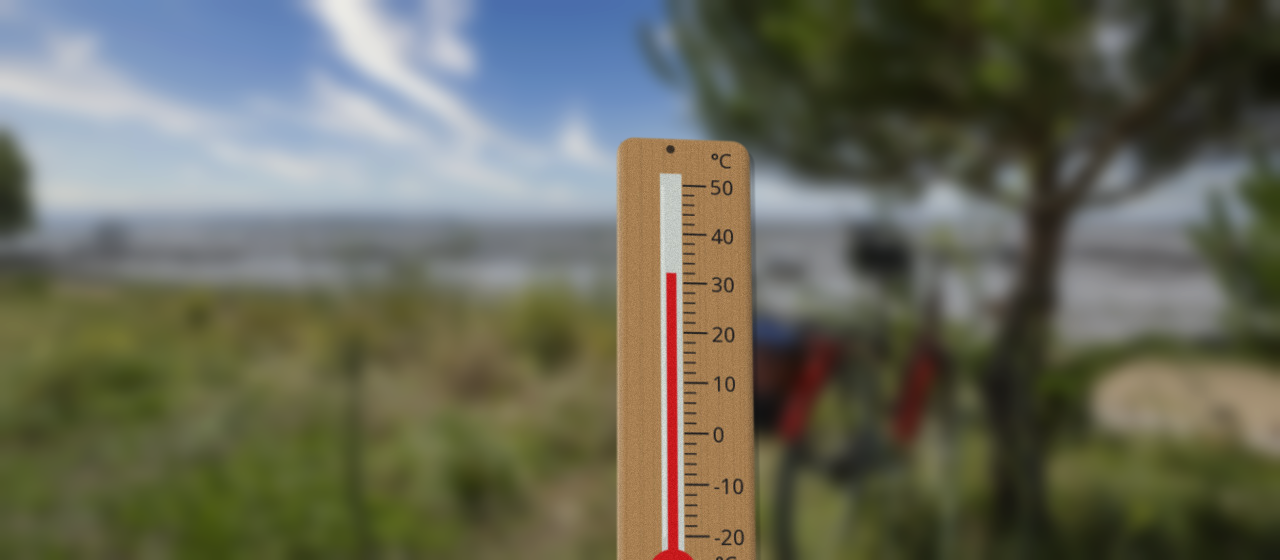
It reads **32** °C
